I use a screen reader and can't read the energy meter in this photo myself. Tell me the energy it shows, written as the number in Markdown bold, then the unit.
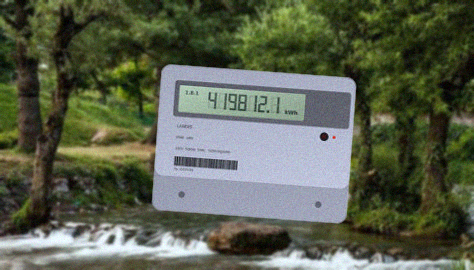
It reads **419812.1** kWh
